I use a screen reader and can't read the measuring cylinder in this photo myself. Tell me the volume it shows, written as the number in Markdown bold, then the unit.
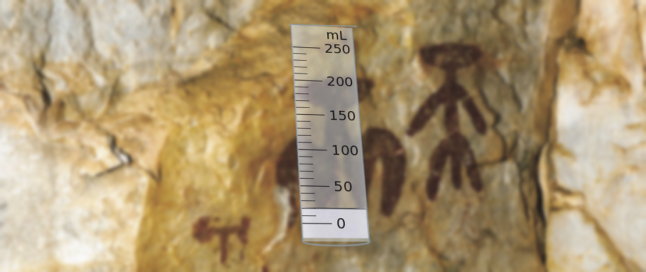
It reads **20** mL
